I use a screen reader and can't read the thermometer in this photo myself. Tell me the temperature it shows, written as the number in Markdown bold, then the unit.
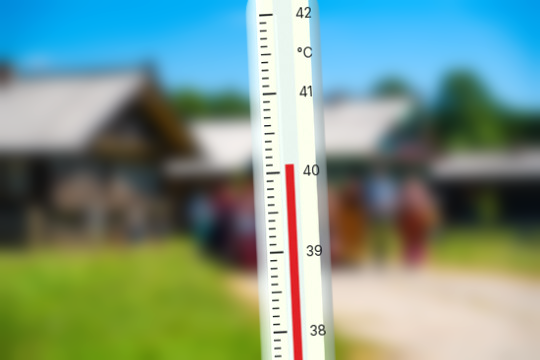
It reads **40.1** °C
